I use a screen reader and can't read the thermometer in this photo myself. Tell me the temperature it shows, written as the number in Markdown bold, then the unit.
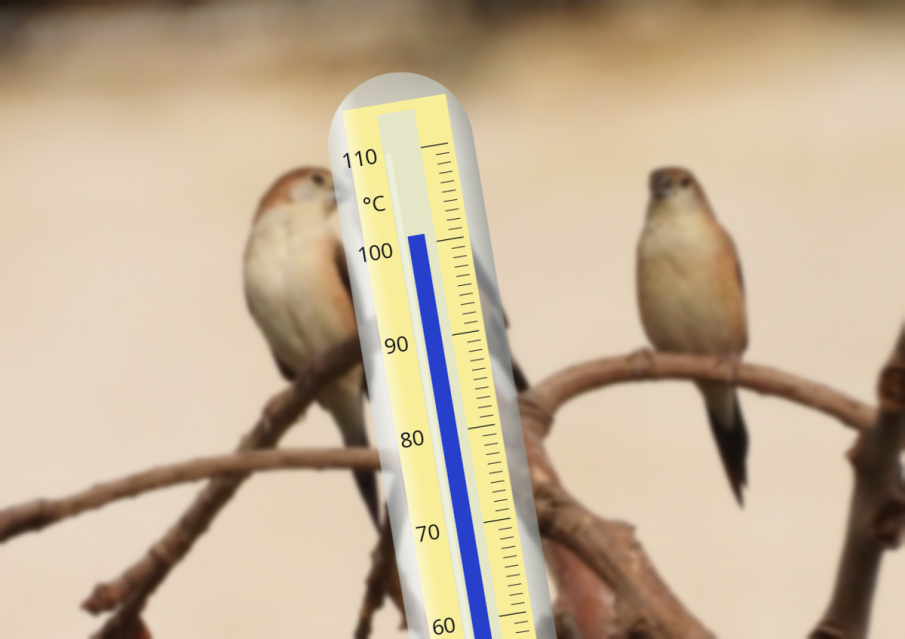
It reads **101** °C
